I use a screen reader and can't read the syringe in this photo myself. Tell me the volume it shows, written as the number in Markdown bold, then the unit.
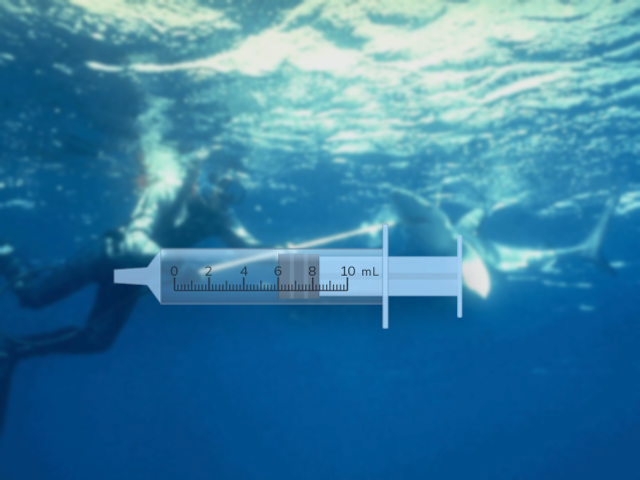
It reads **6** mL
